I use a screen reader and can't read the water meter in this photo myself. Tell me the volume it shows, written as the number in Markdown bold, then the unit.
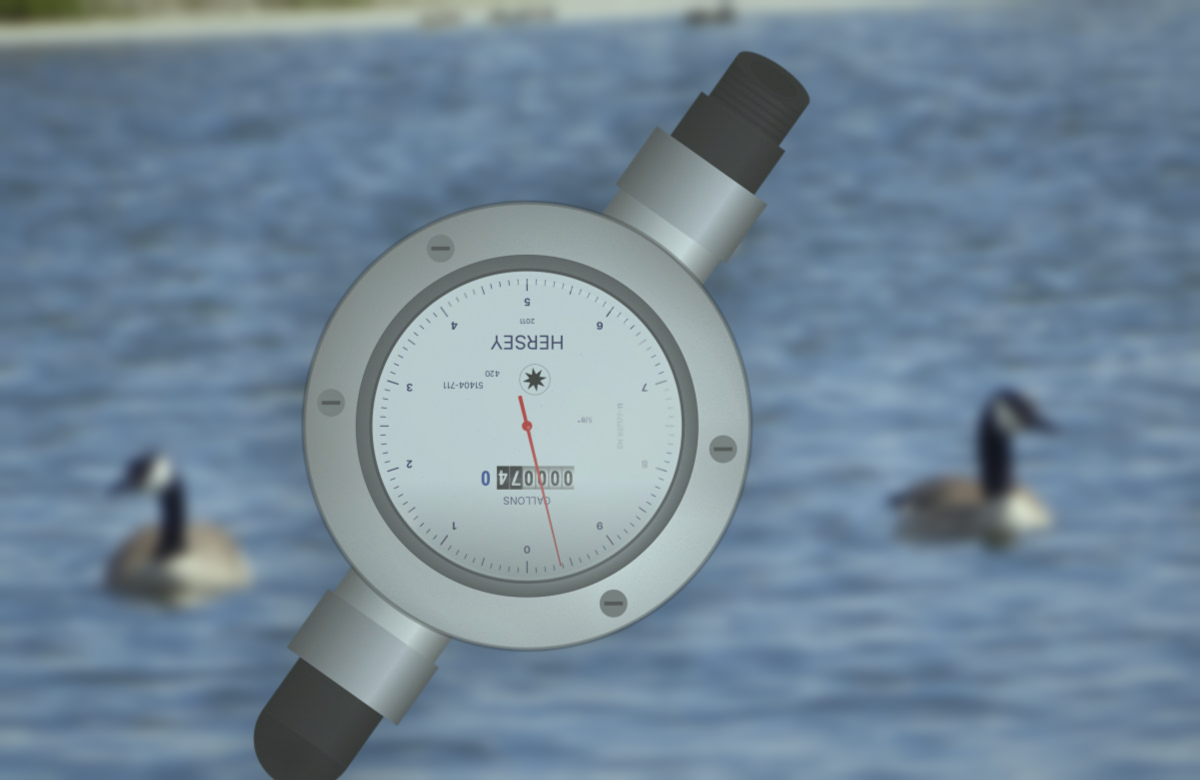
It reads **739.6** gal
